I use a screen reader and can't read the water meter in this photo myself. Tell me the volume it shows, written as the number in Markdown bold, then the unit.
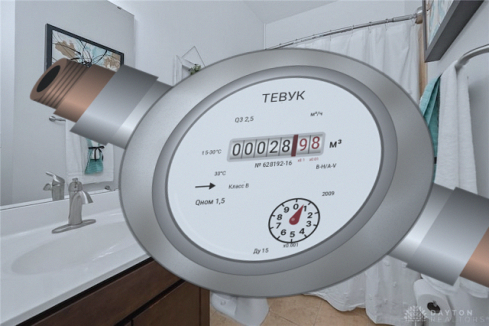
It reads **28.980** m³
